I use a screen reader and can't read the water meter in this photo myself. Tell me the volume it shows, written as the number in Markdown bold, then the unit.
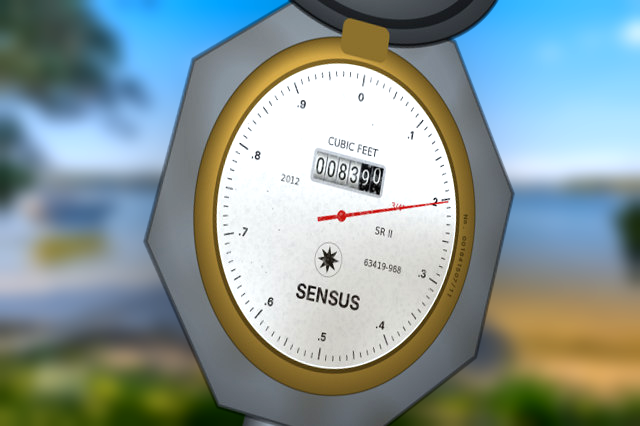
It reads **8390.20** ft³
